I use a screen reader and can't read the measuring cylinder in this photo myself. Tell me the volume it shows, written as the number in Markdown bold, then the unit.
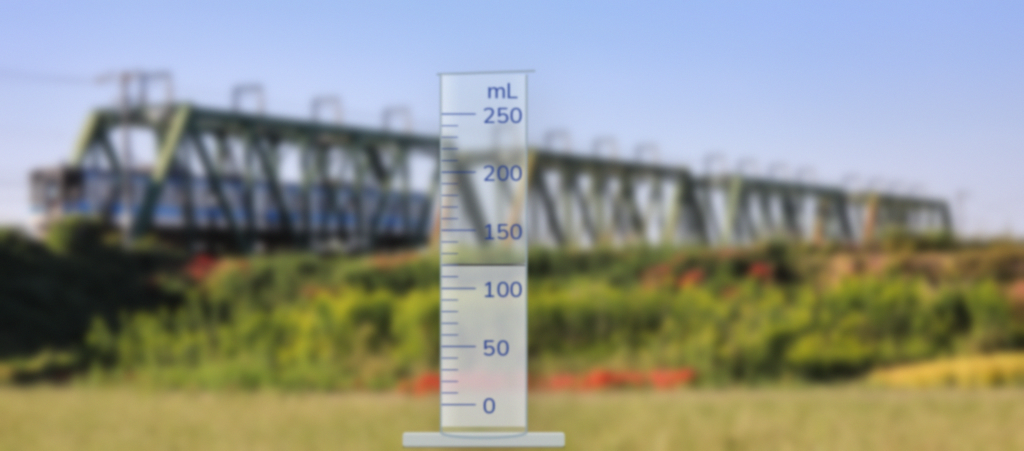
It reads **120** mL
